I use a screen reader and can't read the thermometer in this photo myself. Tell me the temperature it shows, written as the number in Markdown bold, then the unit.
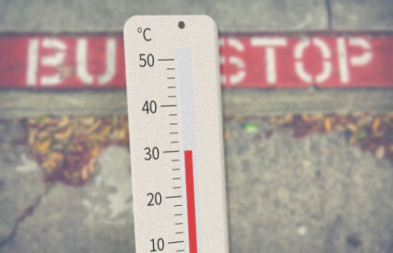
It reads **30** °C
